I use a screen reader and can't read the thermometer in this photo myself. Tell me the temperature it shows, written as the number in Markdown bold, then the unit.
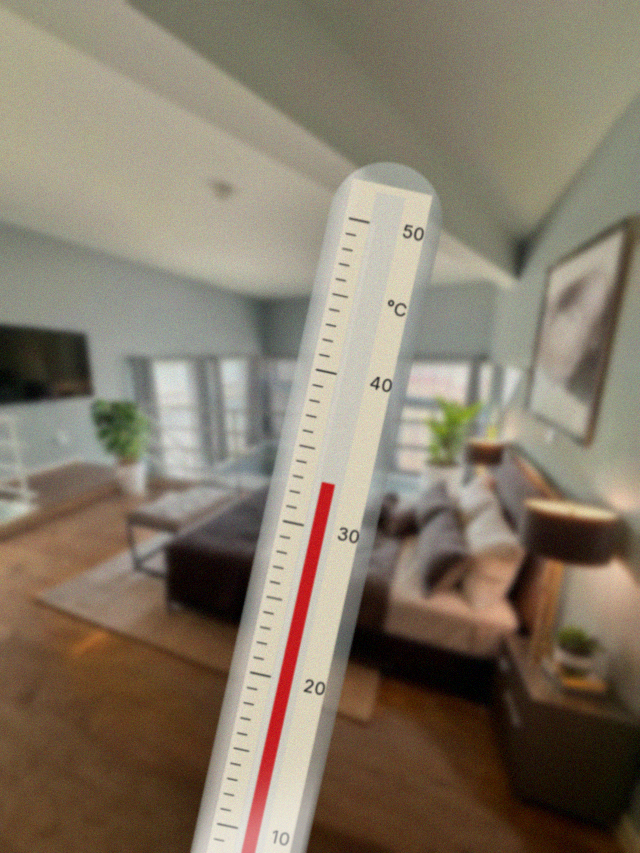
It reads **33** °C
